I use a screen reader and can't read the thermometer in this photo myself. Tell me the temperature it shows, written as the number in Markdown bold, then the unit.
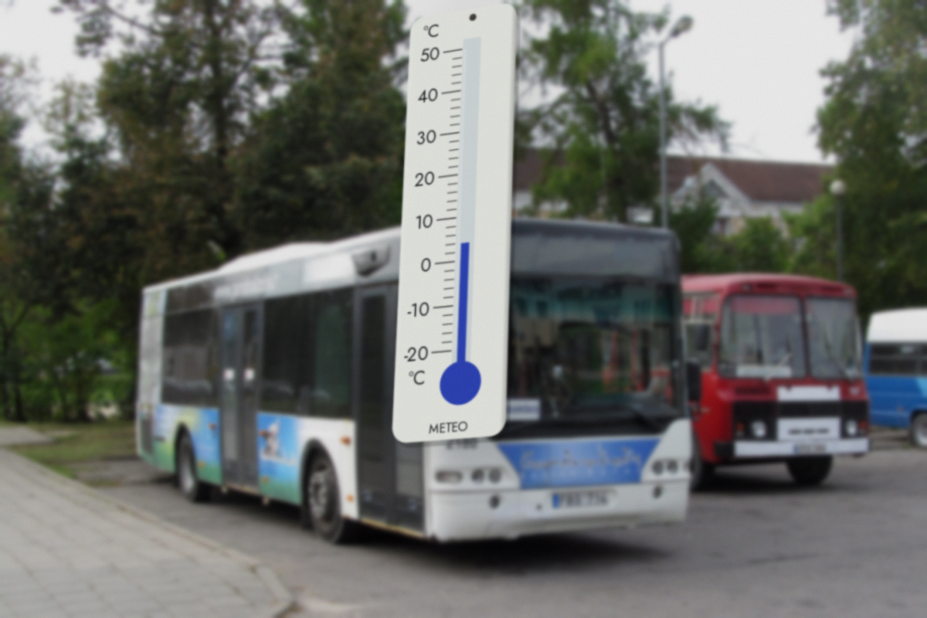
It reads **4** °C
